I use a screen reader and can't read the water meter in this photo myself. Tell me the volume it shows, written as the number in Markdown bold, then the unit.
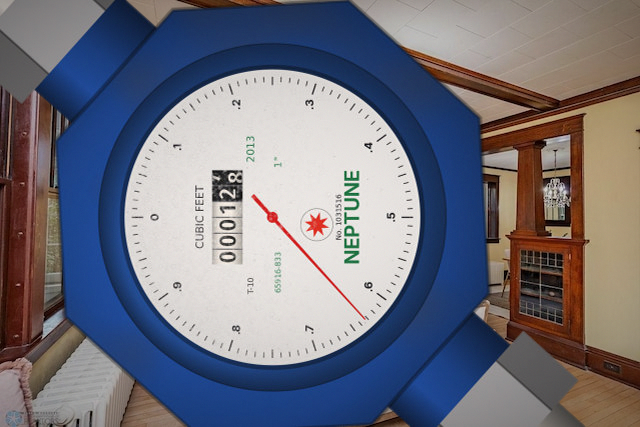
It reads **127.63** ft³
